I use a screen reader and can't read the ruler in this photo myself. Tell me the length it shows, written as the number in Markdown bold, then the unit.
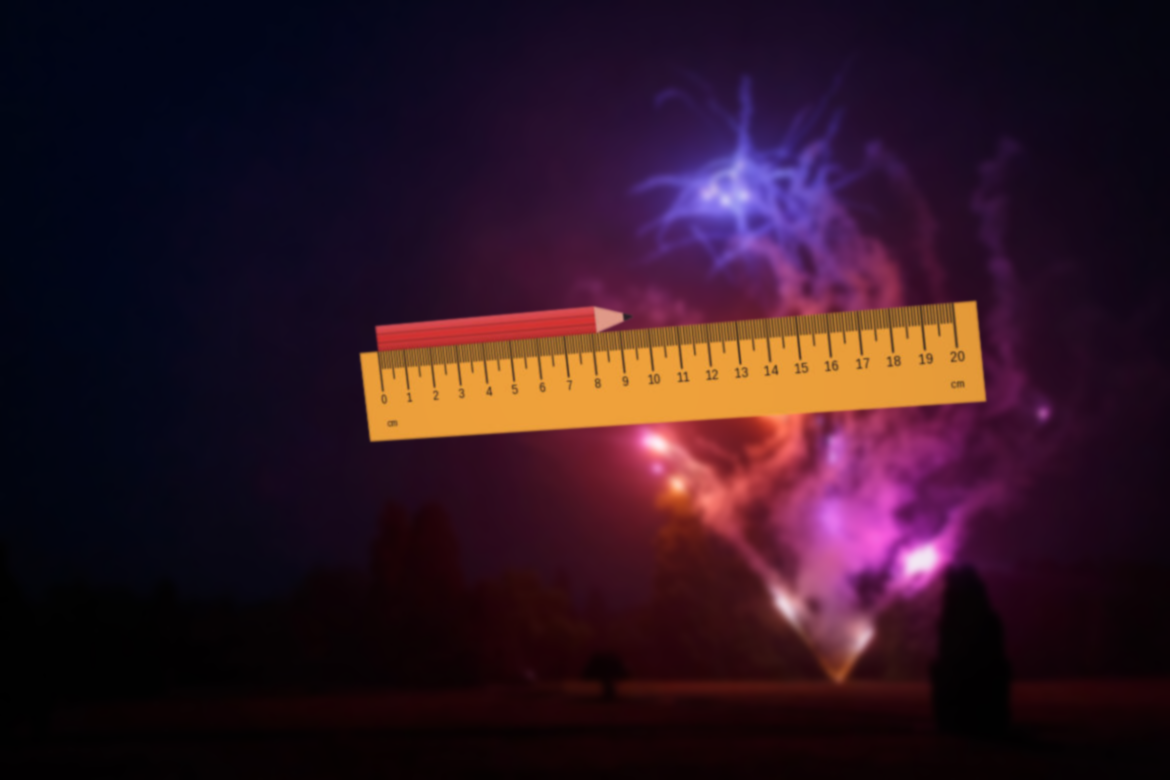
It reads **9.5** cm
